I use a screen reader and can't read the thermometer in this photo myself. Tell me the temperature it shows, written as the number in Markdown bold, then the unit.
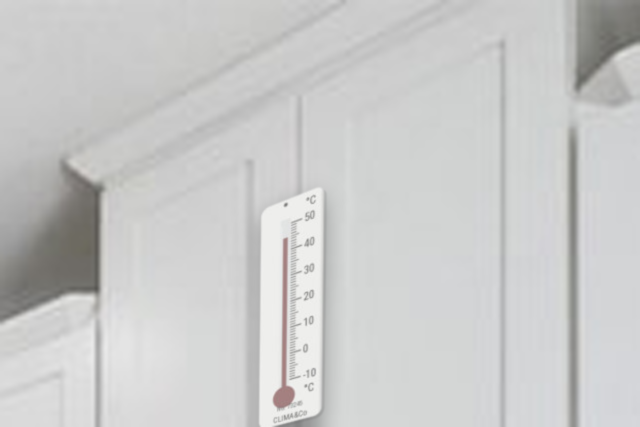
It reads **45** °C
